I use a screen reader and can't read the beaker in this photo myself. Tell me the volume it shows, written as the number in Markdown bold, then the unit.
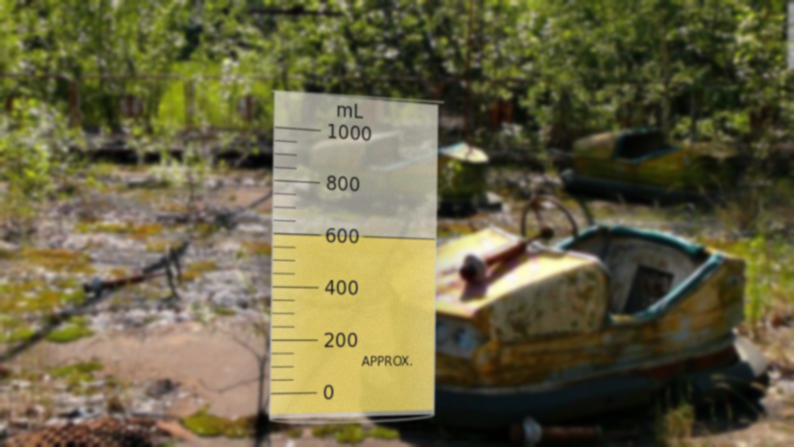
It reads **600** mL
